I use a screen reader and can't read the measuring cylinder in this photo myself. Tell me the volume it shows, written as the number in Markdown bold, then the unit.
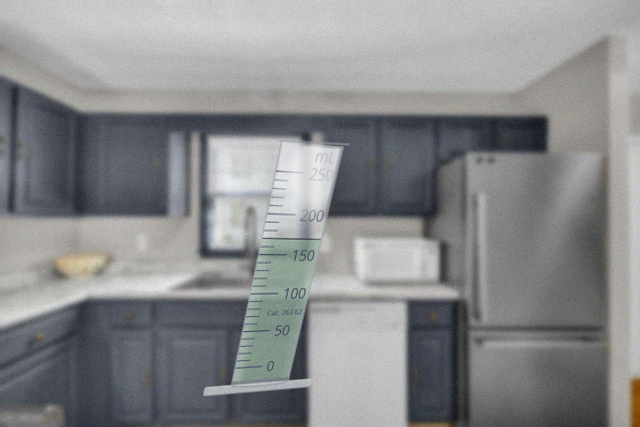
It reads **170** mL
